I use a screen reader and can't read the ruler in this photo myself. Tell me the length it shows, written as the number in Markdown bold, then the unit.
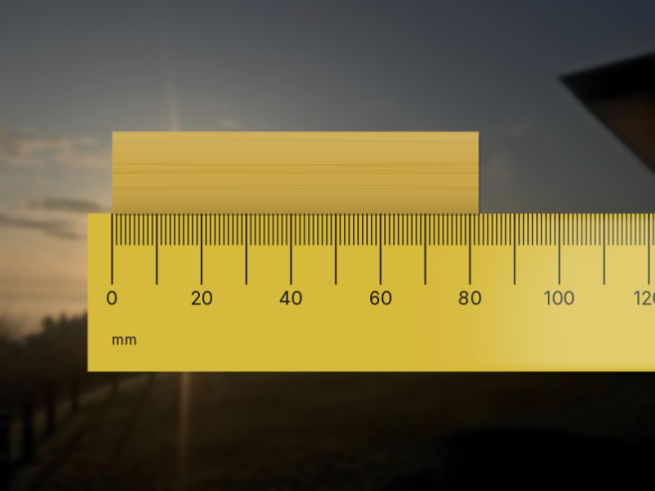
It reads **82** mm
